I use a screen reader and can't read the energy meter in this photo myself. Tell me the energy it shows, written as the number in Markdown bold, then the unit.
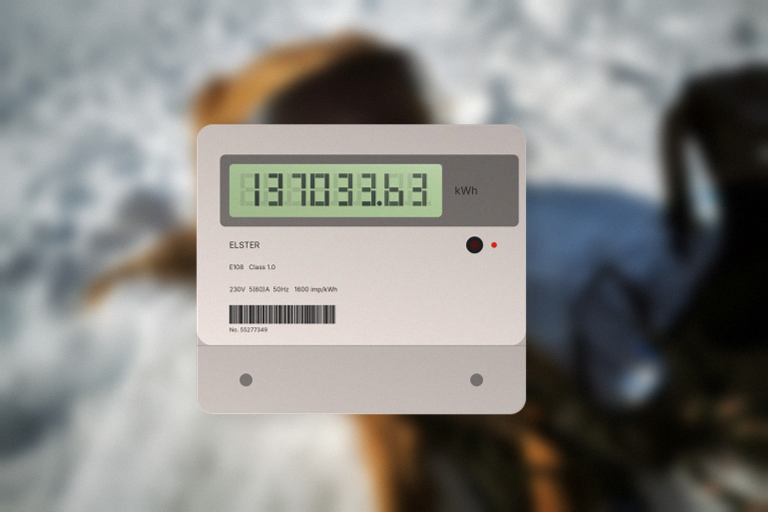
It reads **137033.63** kWh
